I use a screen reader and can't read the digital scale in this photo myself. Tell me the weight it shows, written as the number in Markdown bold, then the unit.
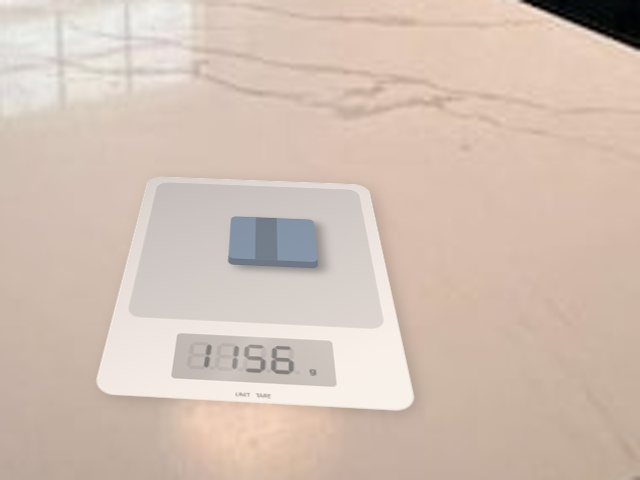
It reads **1156** g
